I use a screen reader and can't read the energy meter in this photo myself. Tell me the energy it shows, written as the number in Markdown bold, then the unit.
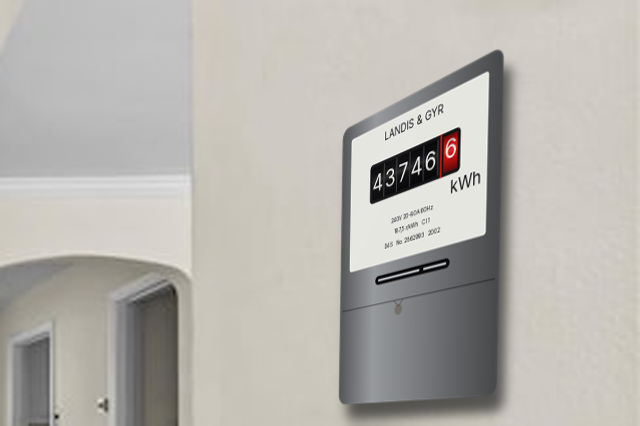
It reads **43746.6** kWh
